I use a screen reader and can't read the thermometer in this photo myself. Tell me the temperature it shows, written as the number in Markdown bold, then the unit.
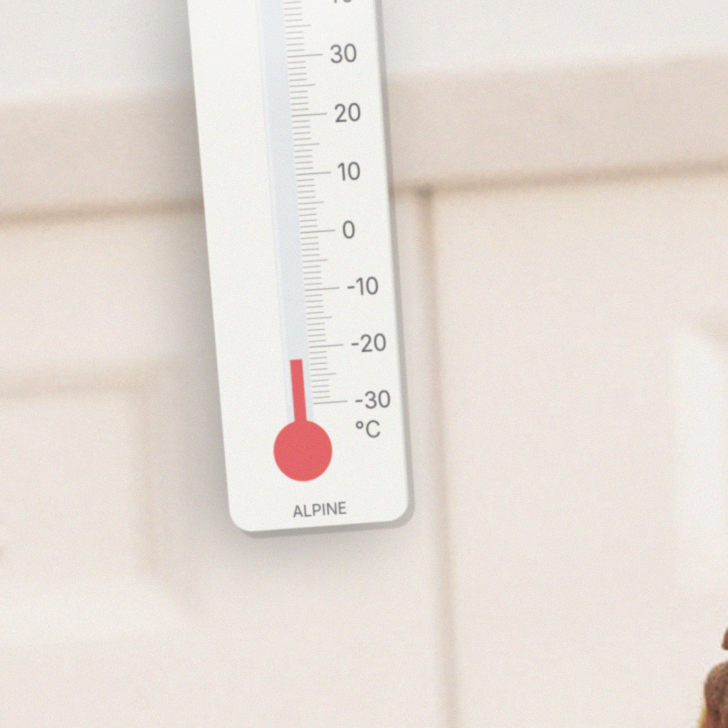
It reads **-22** °C
